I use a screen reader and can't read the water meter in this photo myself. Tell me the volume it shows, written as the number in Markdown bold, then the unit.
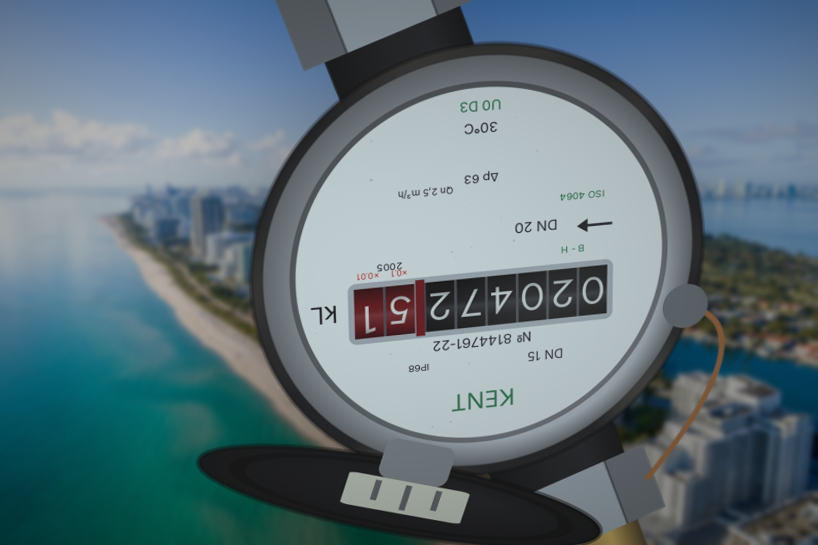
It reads **20472.51** kL
